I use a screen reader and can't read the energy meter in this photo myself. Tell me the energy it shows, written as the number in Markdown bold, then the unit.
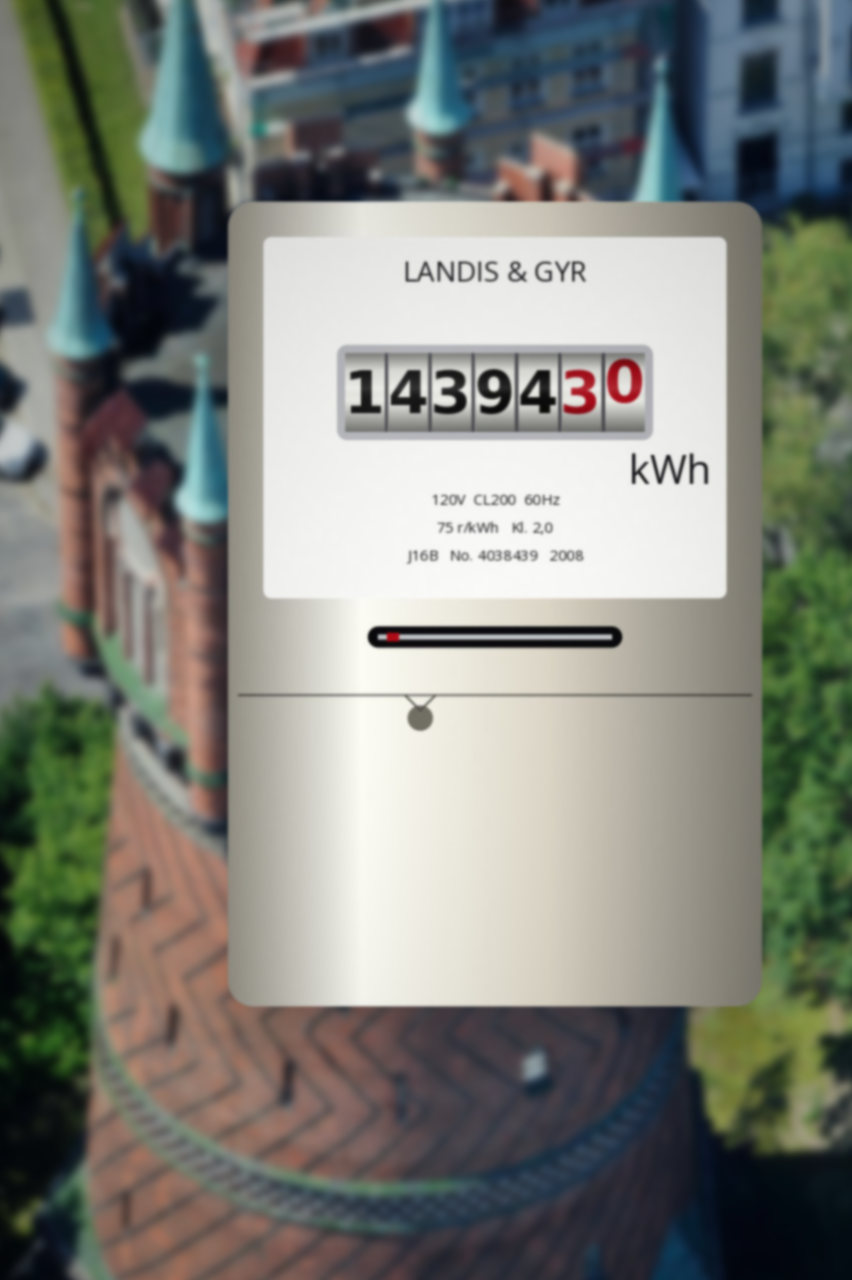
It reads **14394.30** kWh
